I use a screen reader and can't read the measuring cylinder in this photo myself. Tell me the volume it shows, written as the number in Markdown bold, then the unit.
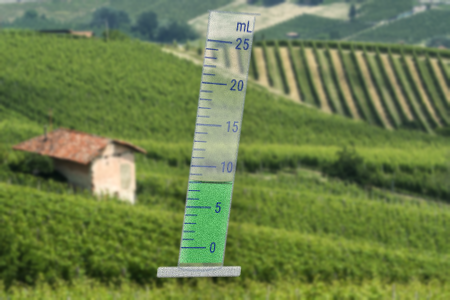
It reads **8** mL
